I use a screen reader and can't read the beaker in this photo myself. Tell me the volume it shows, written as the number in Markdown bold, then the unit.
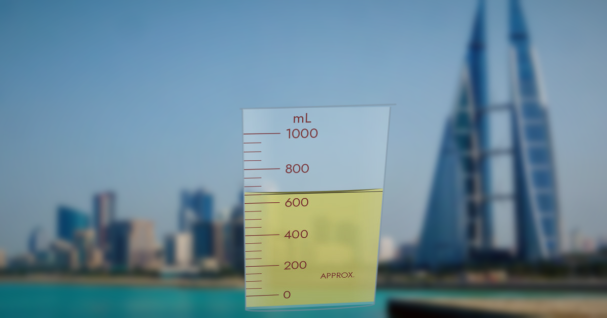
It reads **650** mL
